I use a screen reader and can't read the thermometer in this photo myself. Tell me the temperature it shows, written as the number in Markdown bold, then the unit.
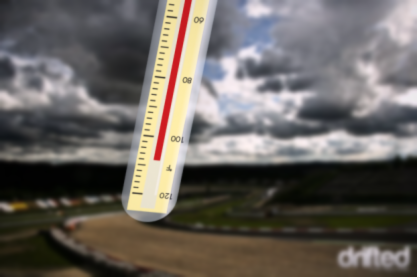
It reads **108** °F
